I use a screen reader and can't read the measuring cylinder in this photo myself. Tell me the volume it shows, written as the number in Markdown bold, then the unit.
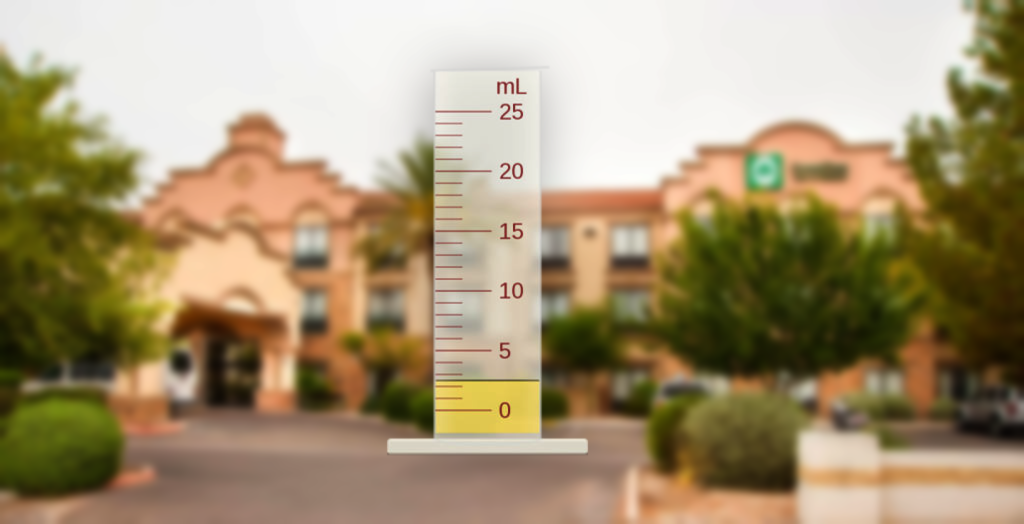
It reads **2.5** mL
